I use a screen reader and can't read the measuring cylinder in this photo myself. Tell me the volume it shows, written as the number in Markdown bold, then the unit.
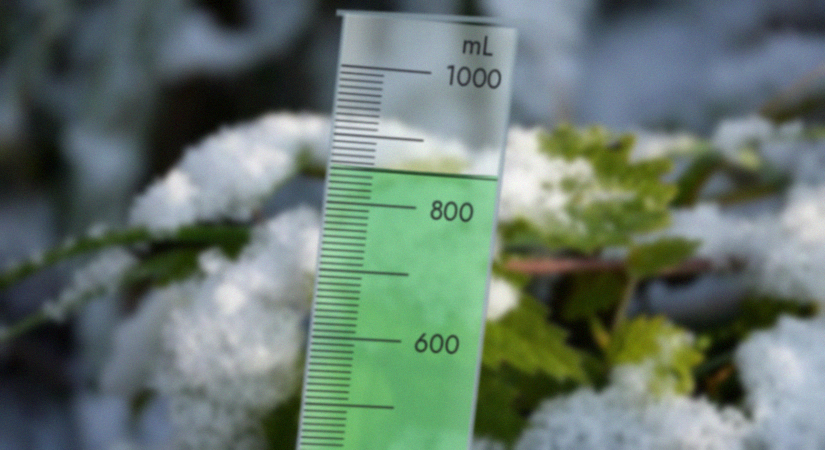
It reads **850** mL
